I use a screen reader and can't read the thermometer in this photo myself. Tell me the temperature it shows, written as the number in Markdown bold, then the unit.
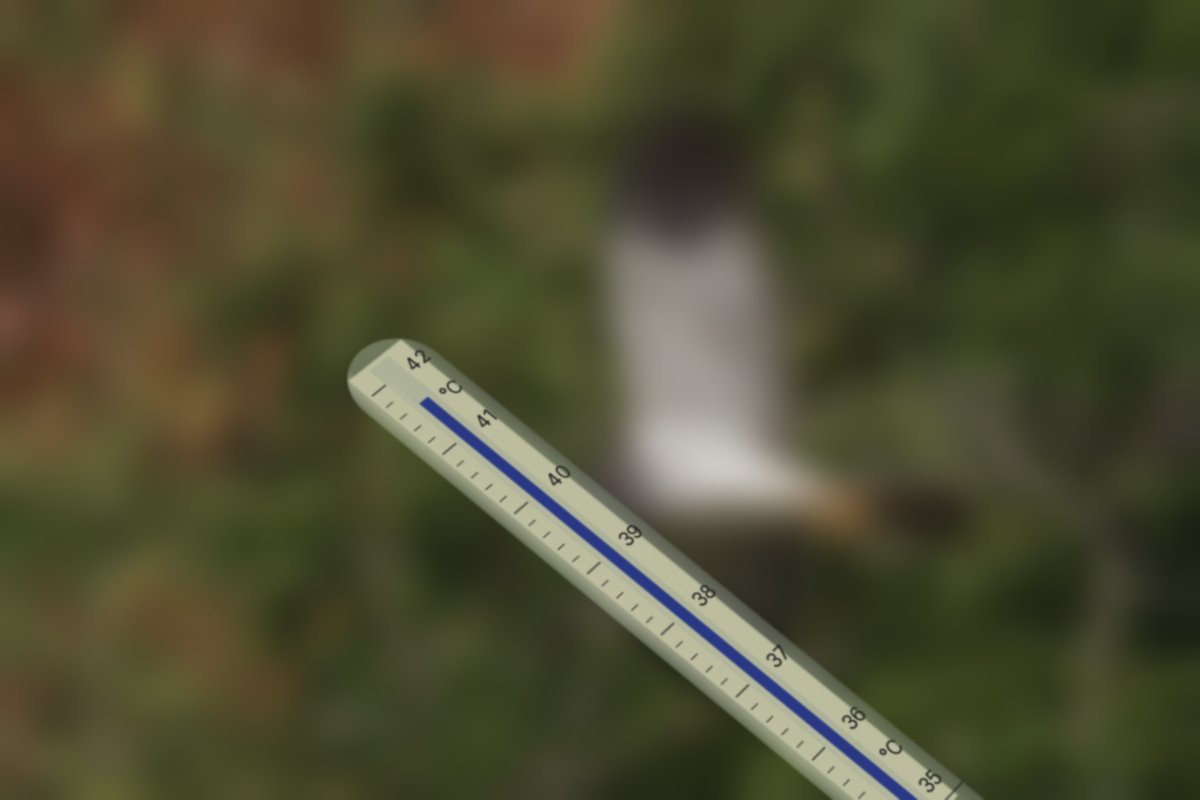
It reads **41.6** °C
